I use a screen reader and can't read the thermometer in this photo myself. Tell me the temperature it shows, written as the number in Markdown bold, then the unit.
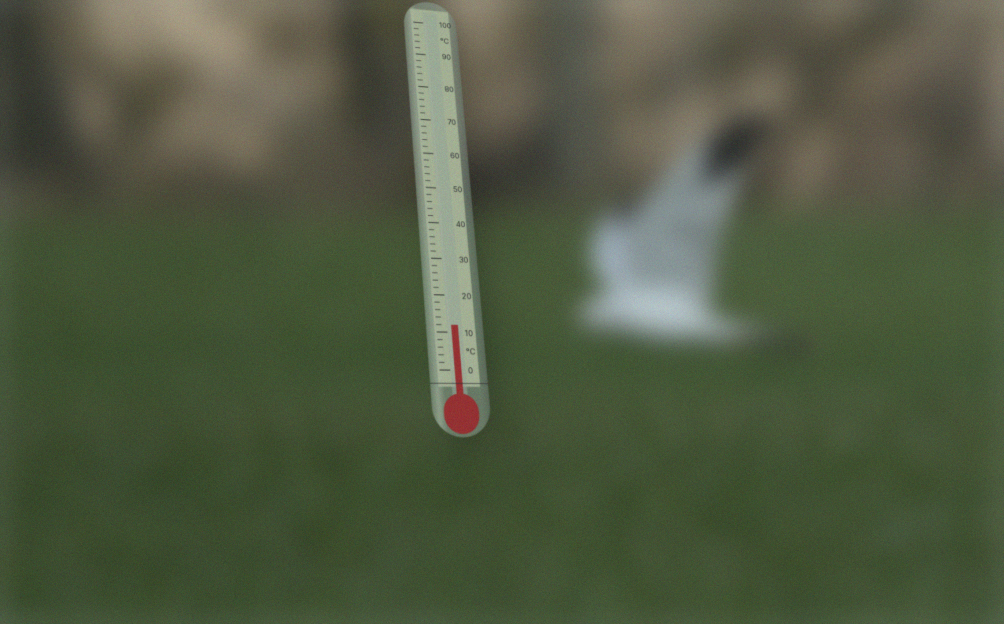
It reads **12** °C
